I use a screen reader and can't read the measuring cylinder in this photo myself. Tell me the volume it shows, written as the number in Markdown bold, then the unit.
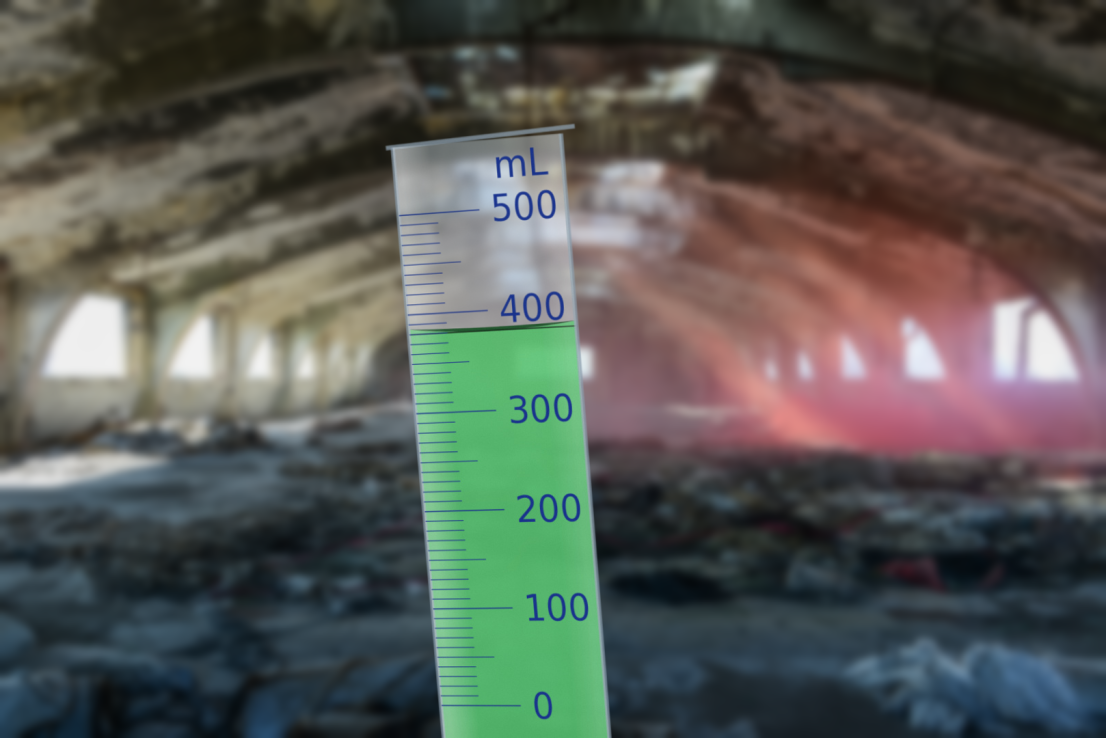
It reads **380** mL
